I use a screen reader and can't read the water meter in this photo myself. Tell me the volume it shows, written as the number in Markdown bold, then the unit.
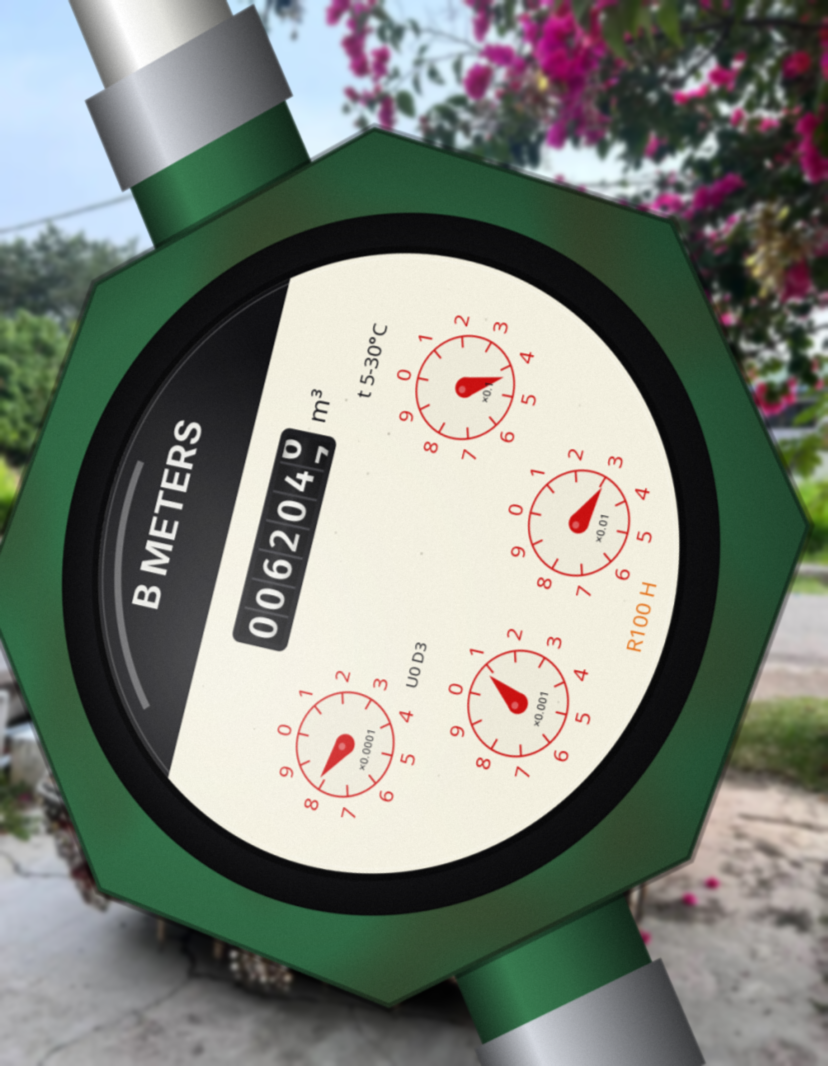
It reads **62046.4308** m³
